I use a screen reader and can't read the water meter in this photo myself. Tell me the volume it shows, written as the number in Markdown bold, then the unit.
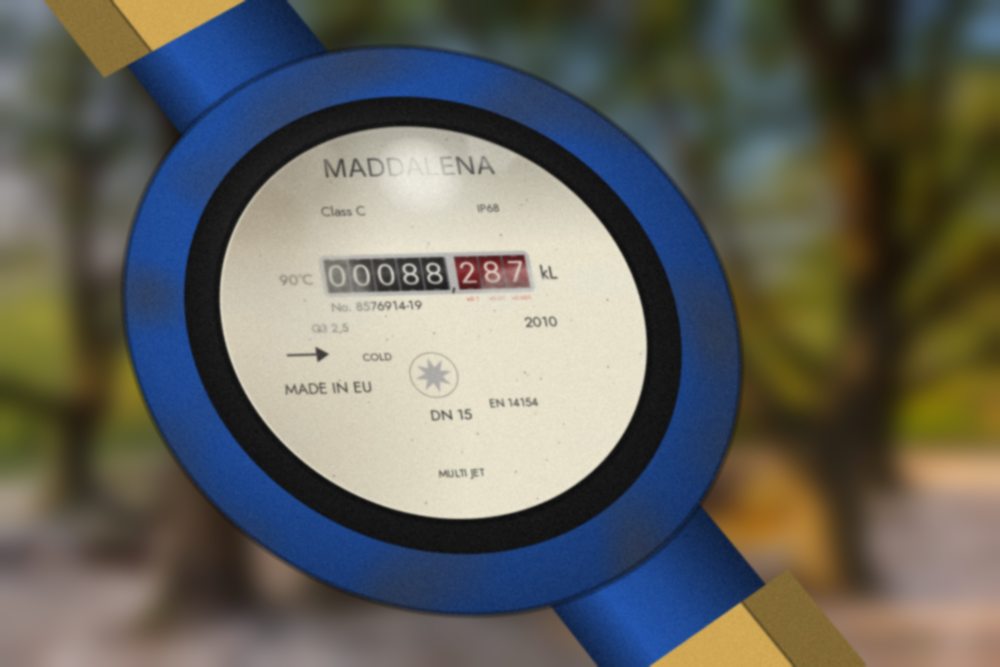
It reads **88.287** kL
